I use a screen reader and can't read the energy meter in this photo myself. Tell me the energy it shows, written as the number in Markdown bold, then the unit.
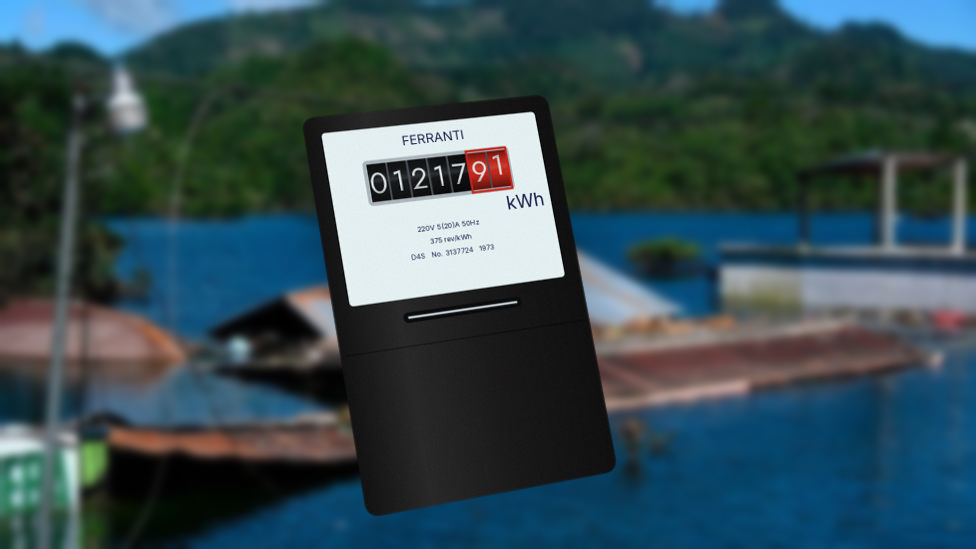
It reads **1217.91** kWh
